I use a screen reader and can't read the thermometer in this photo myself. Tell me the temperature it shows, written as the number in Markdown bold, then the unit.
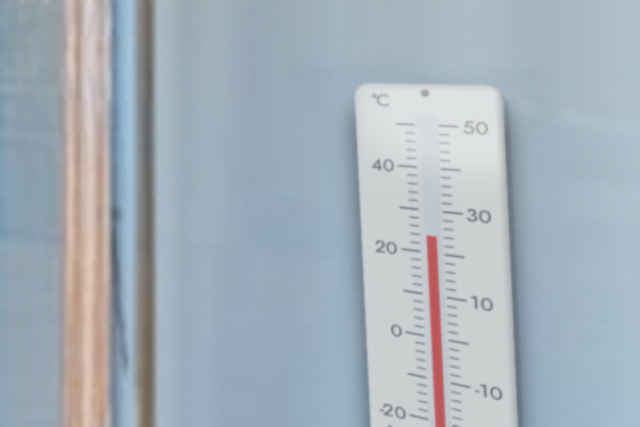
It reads **24** °C
